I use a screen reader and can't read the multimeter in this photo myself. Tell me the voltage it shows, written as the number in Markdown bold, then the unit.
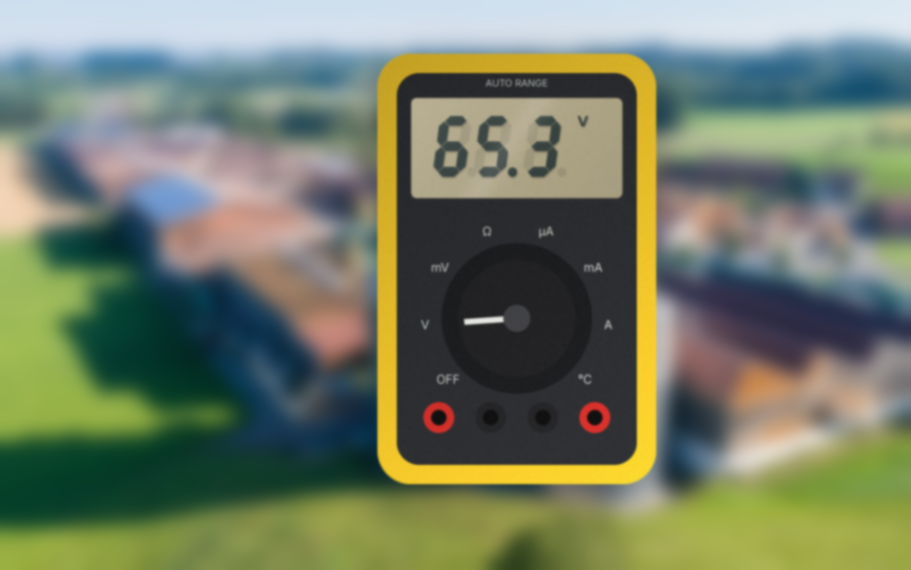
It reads **65.3** V
